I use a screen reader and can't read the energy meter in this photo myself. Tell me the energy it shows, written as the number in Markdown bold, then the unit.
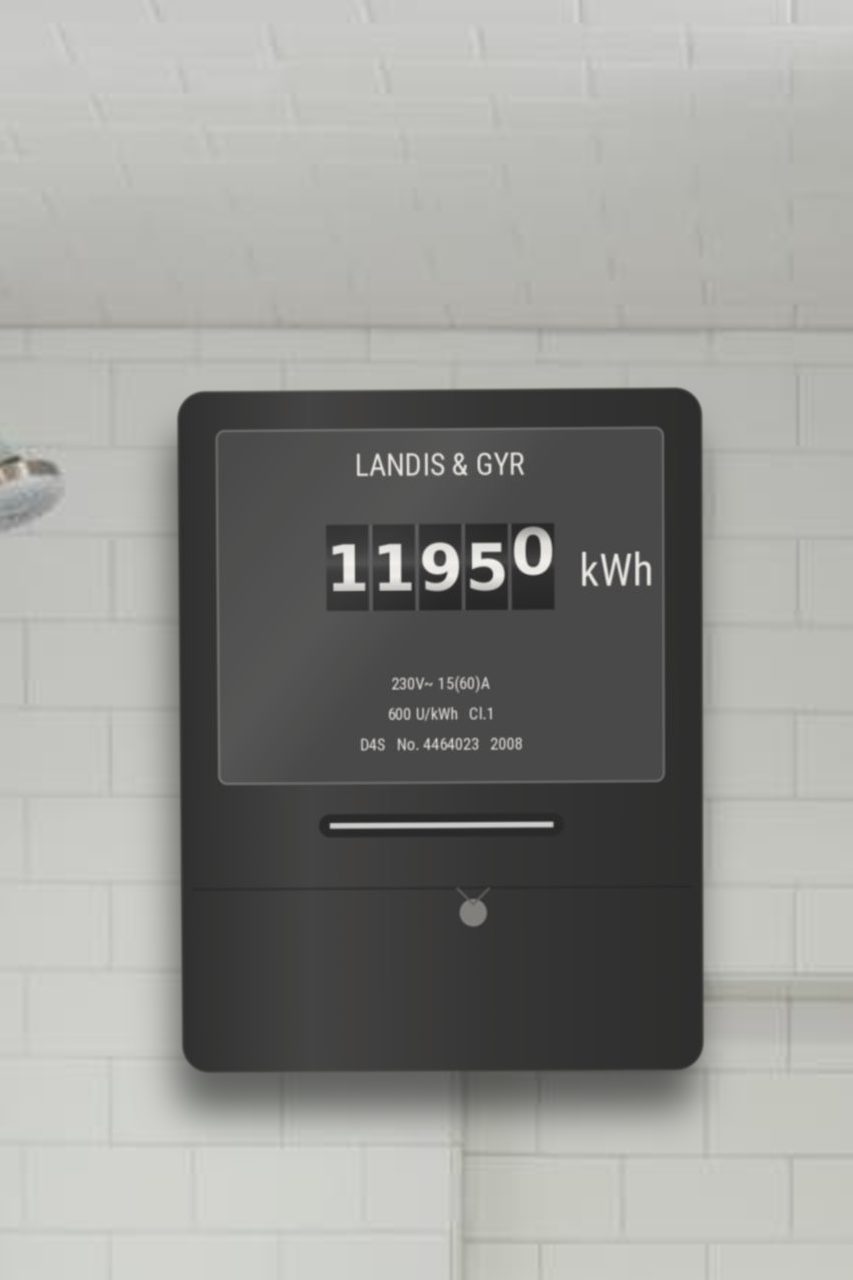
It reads **11950** kWh
